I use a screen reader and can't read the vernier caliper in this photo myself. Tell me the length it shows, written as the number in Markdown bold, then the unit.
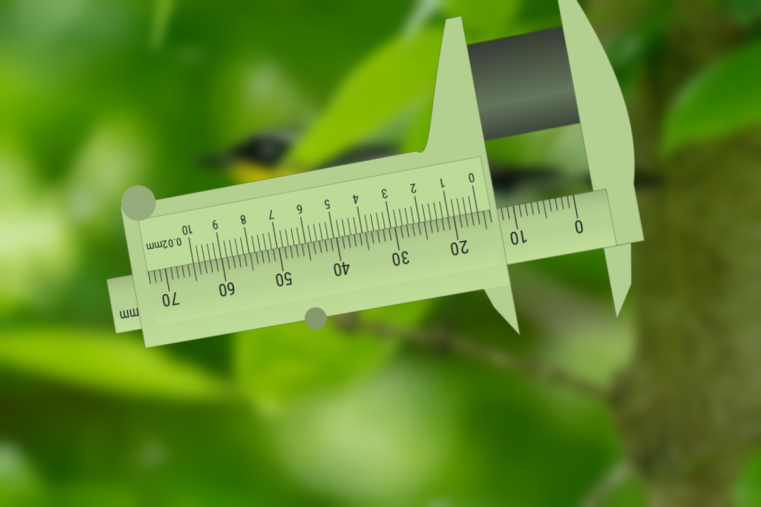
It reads **16.0** mm
